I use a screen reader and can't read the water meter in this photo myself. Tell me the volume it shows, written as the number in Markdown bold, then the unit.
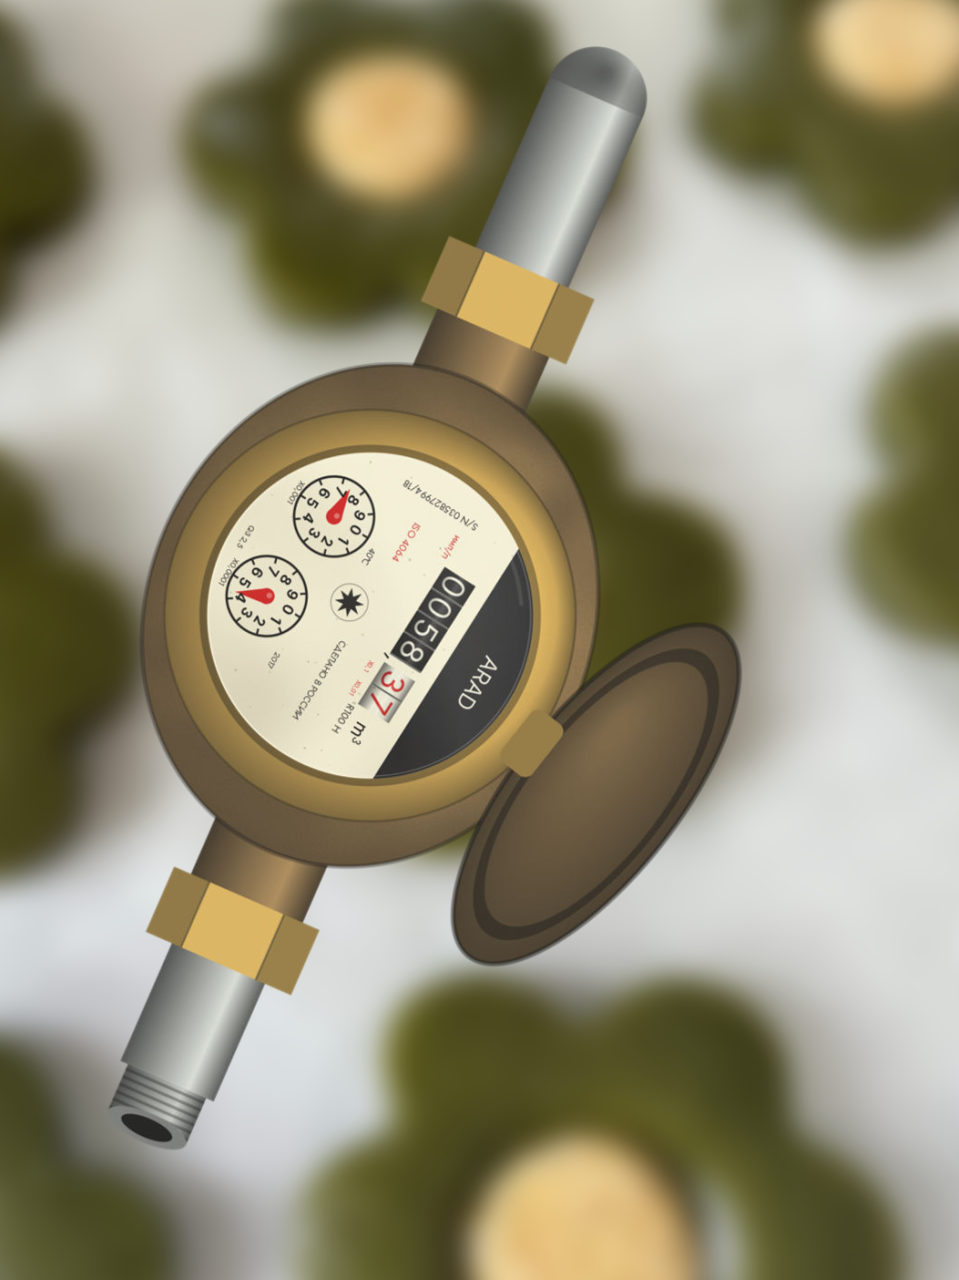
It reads **58.3774** m³
